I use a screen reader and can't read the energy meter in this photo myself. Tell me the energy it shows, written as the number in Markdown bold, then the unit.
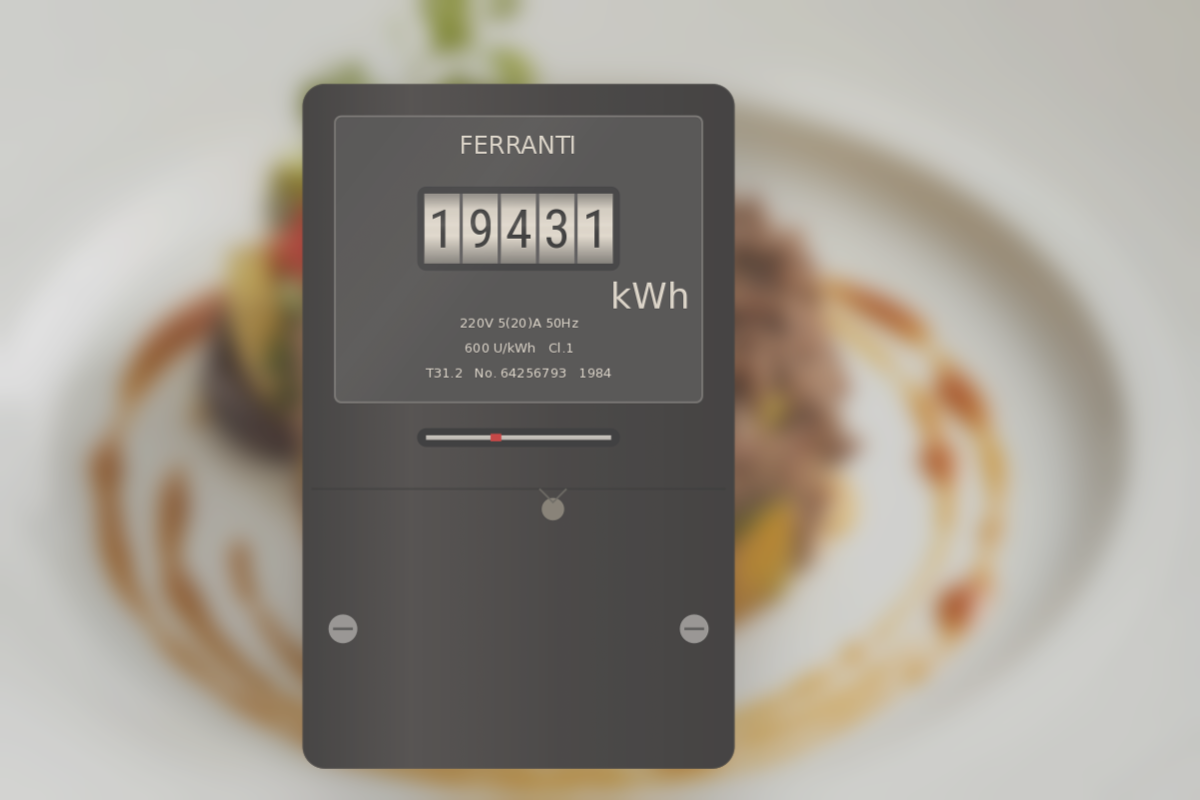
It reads **19431** kWh
